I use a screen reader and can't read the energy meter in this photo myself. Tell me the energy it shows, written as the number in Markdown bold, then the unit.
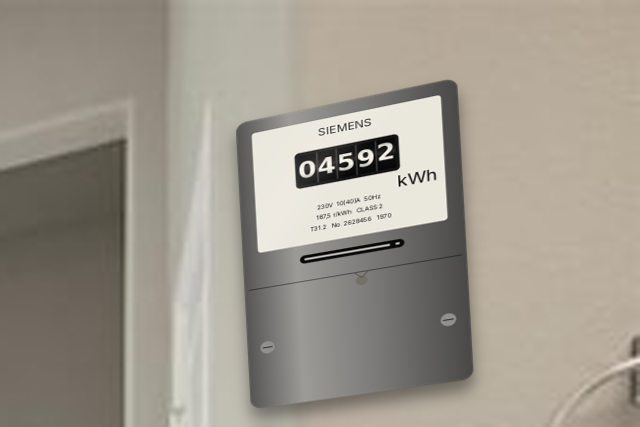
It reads **4592** kWh
